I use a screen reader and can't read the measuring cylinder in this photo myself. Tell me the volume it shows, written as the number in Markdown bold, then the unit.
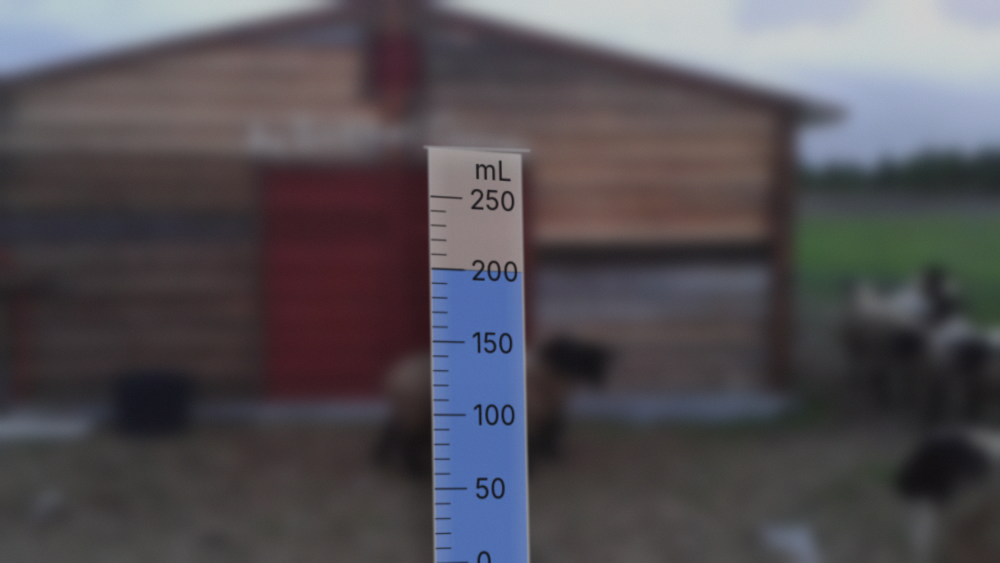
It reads **200** mL
